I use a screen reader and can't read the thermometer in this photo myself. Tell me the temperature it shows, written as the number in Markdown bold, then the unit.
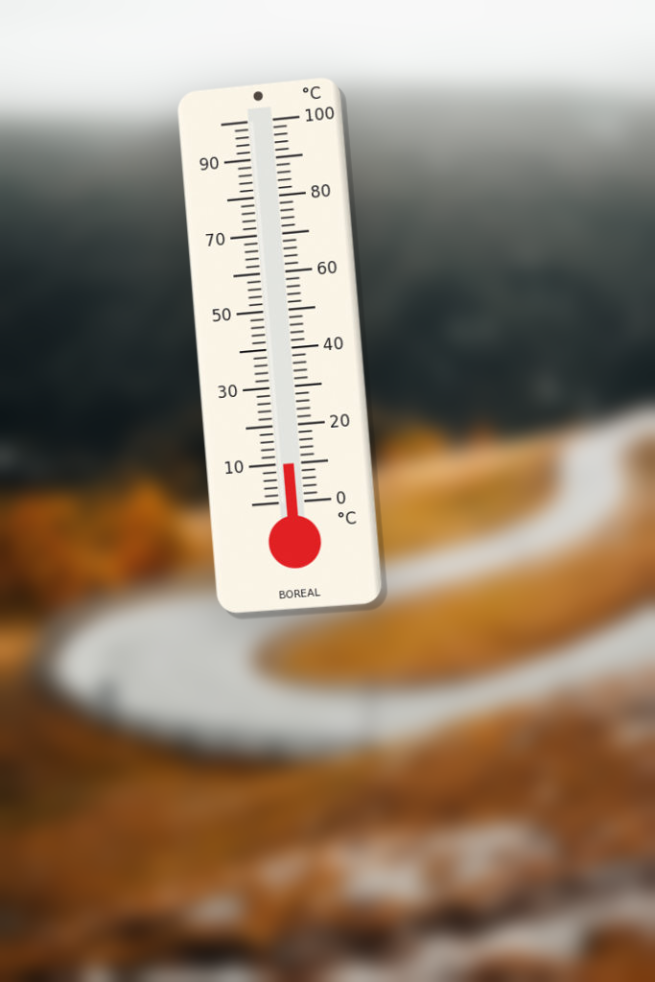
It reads **10** °C
